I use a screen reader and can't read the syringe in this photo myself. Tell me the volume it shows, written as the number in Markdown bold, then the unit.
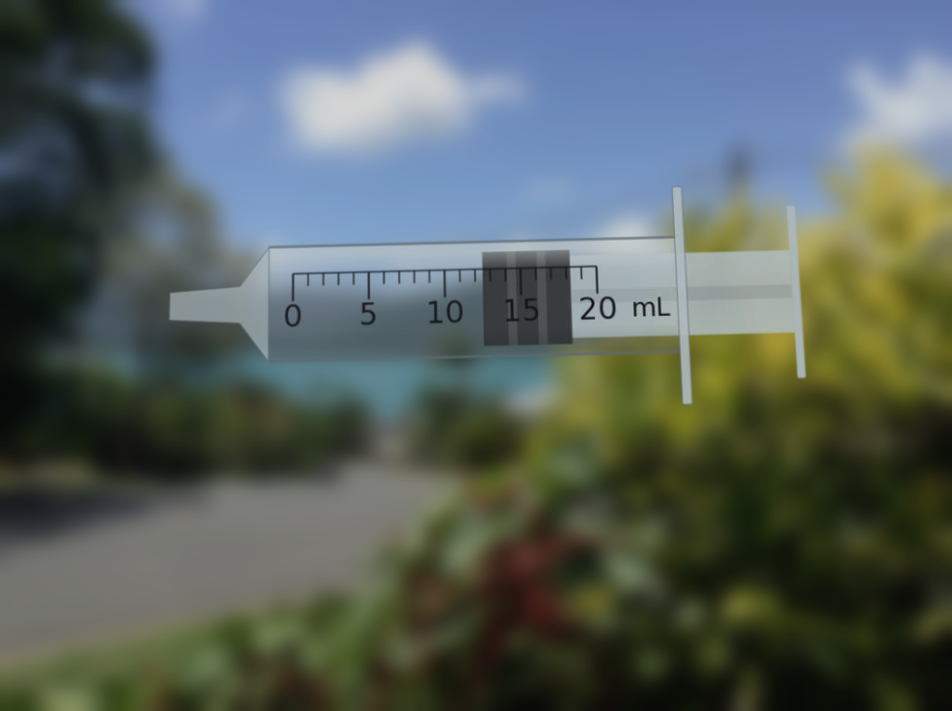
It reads **12.5** mL
